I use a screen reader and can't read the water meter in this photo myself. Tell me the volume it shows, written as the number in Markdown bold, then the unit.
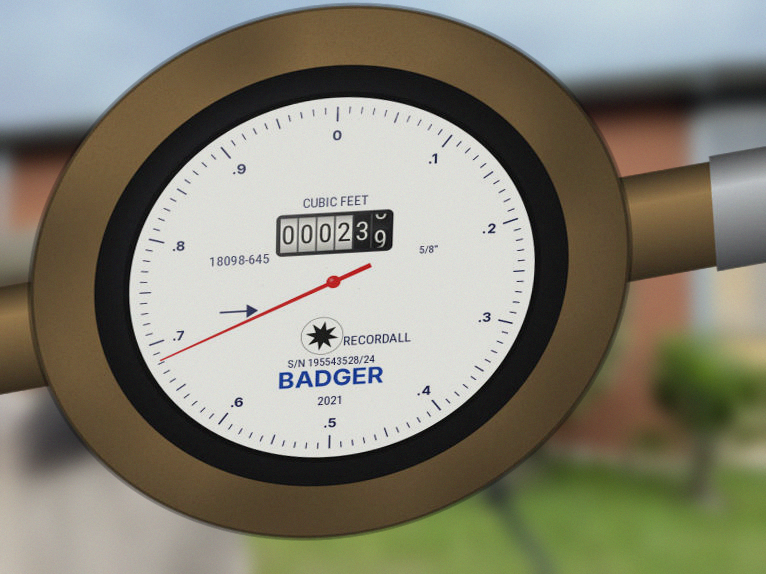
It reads **238.68** ft³
